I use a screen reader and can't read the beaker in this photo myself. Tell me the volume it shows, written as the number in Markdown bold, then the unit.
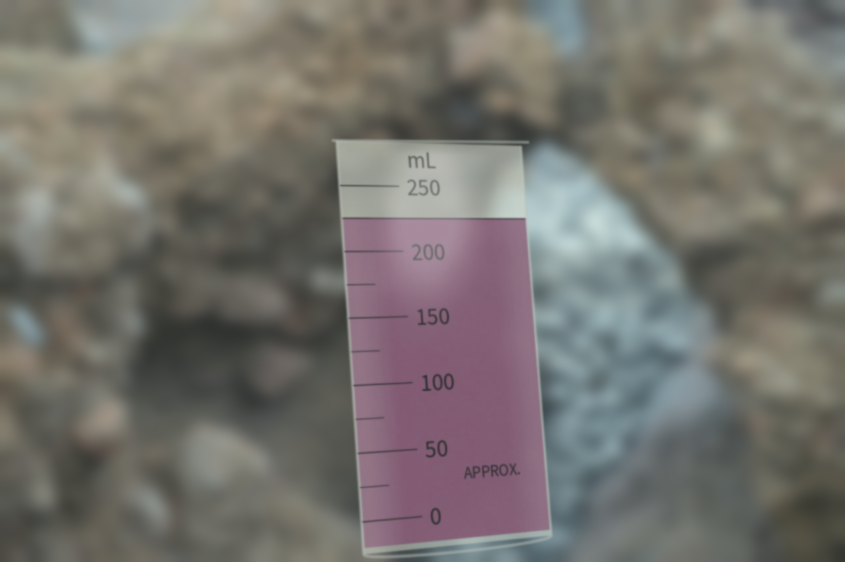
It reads **225** mL
